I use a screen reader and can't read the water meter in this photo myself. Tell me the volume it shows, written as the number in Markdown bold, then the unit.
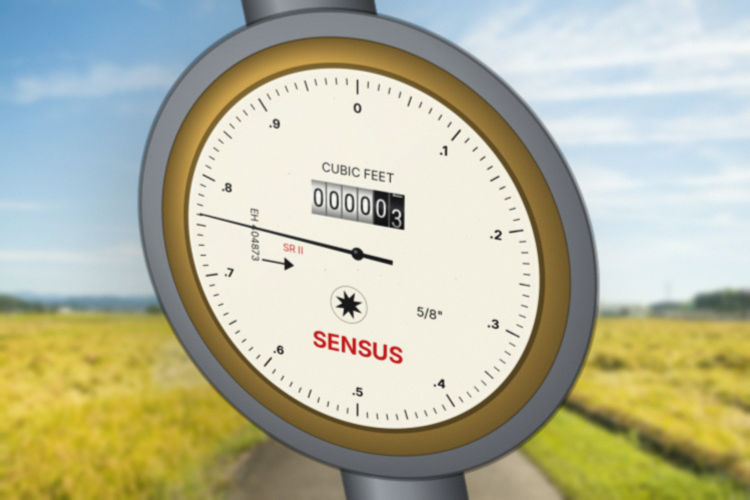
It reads **2.76** ft³
